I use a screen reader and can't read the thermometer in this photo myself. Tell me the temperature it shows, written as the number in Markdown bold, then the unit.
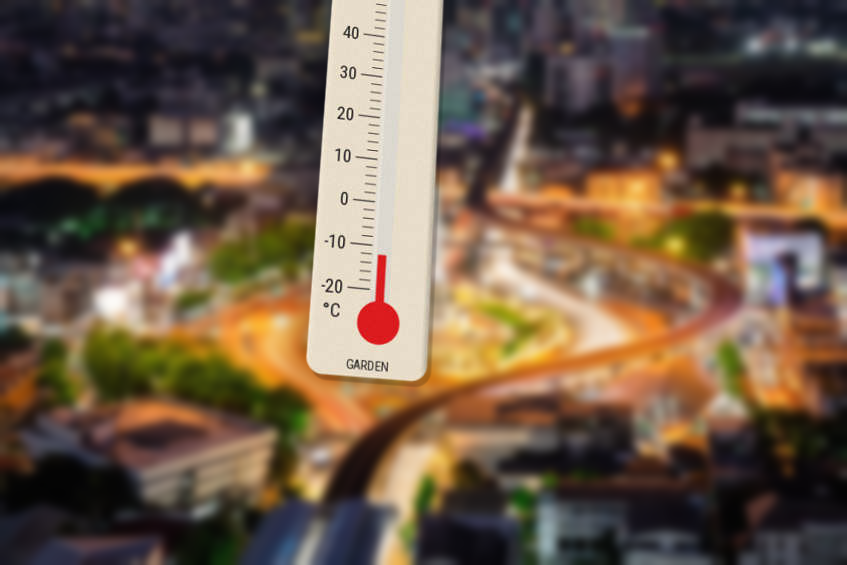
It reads **-12** °C
